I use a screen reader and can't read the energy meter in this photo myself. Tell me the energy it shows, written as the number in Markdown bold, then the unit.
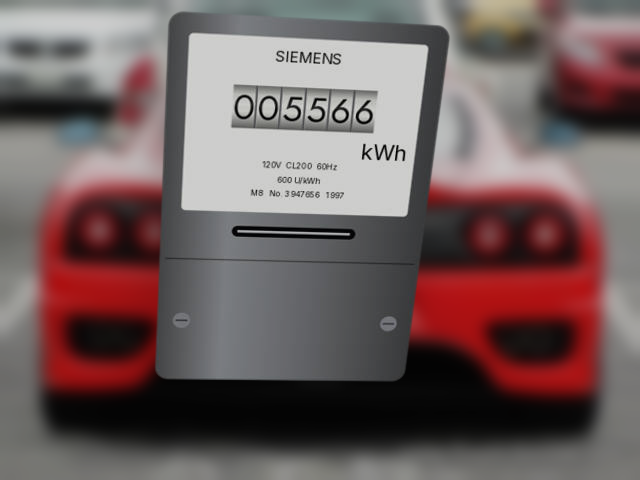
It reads **5566** kWh
